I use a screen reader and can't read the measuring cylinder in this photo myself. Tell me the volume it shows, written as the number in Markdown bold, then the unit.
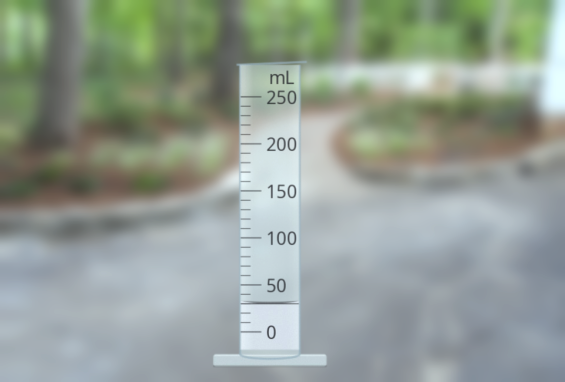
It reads **30** mL
